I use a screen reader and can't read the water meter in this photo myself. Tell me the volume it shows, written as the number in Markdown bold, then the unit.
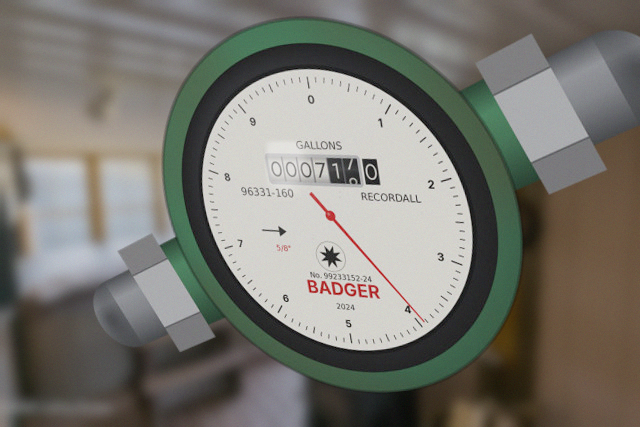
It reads **7173.9** gal
